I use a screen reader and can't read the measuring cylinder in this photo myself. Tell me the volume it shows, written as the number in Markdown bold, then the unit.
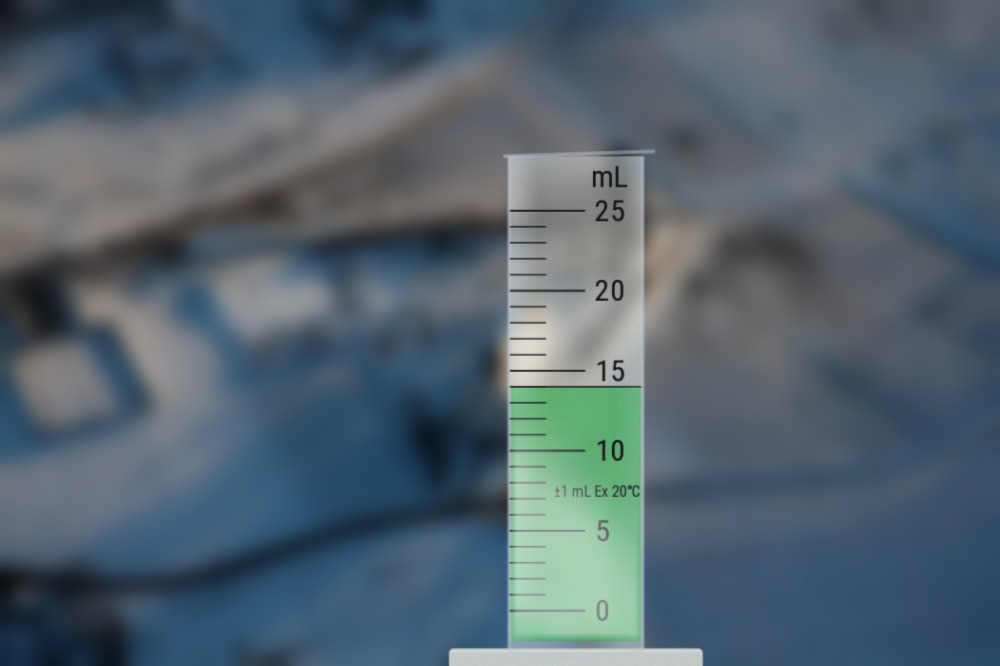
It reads **14** mL
